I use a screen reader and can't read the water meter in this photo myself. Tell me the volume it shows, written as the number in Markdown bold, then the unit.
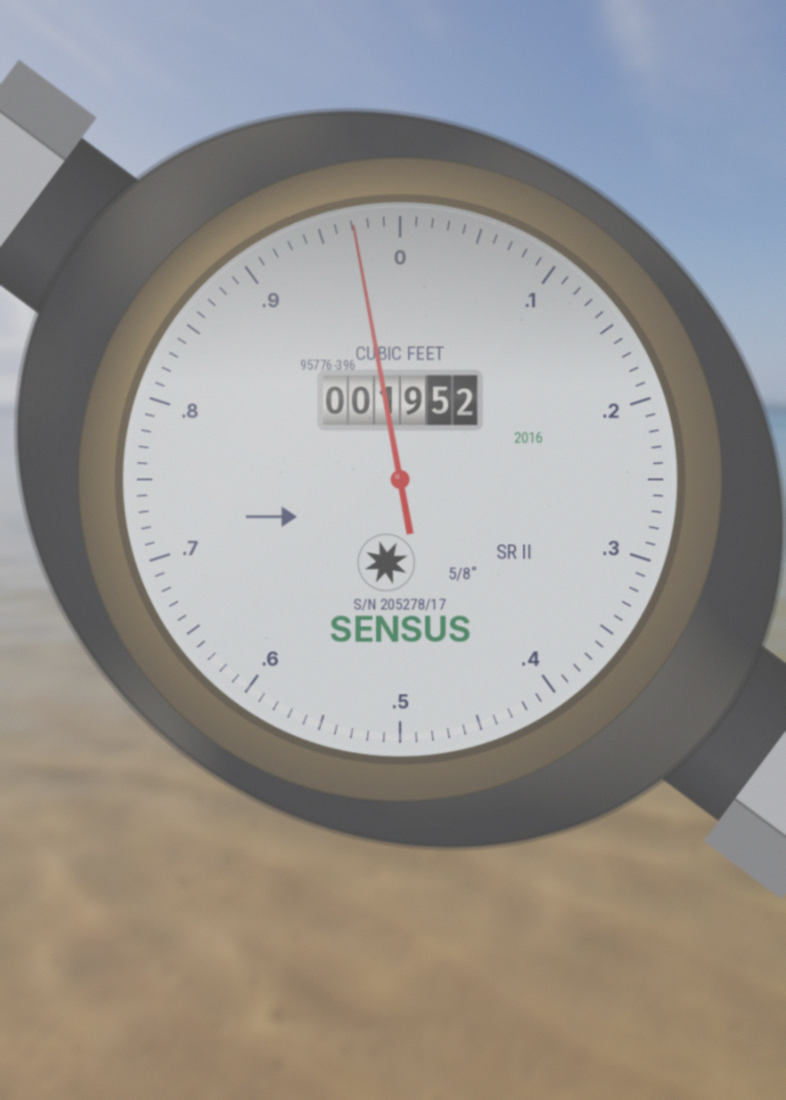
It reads **1951.97** ft³
